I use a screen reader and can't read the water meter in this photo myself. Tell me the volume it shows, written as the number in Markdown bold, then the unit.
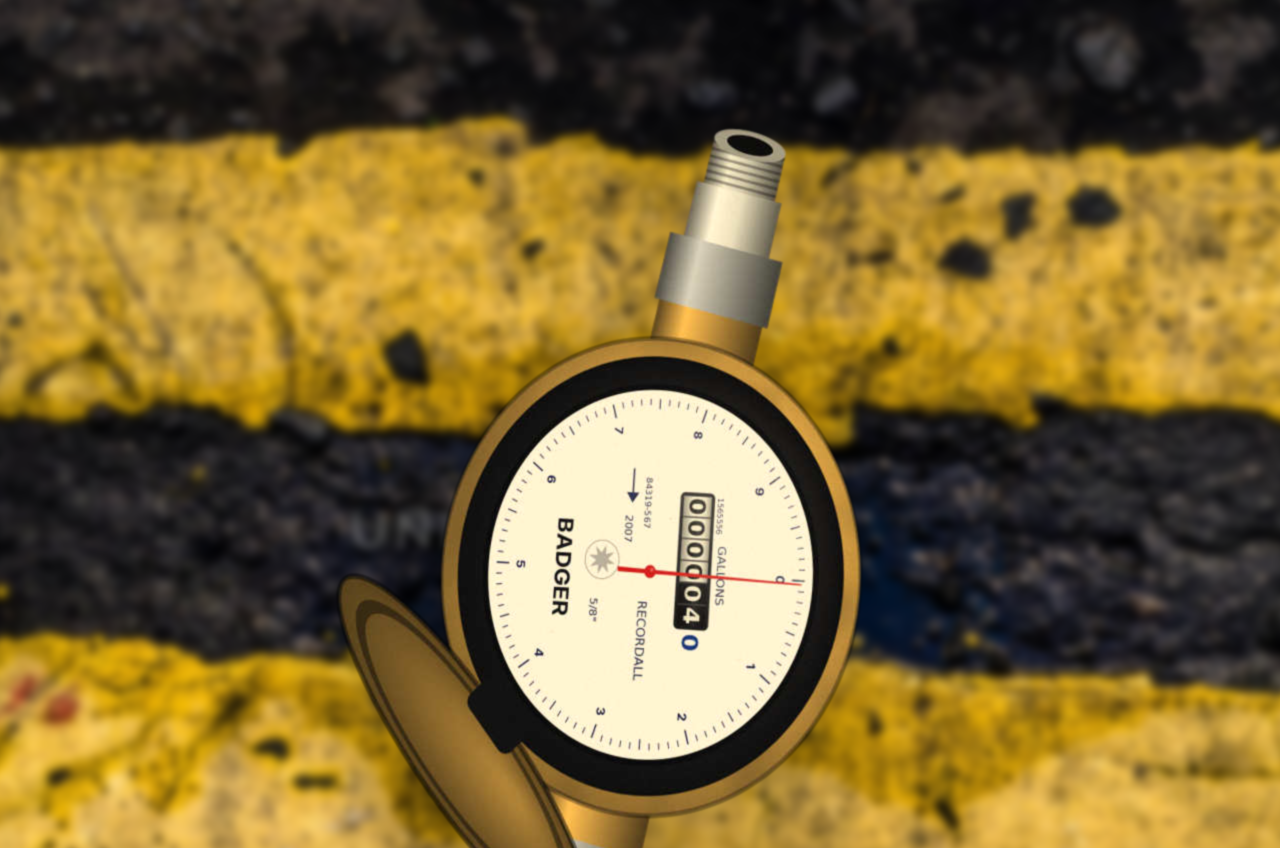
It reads **40.0** gal
